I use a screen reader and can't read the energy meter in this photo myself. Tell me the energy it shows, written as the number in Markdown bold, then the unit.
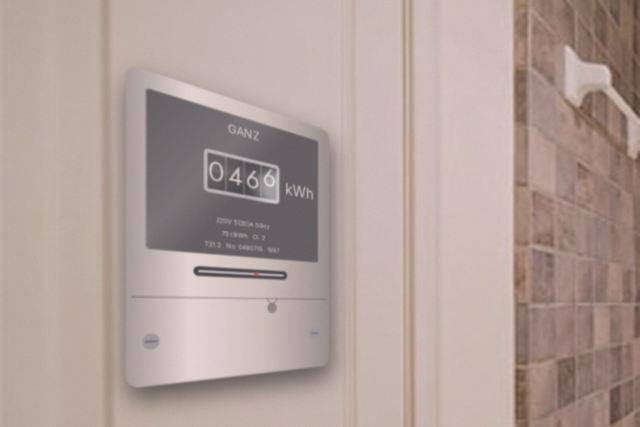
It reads **466** kWh
